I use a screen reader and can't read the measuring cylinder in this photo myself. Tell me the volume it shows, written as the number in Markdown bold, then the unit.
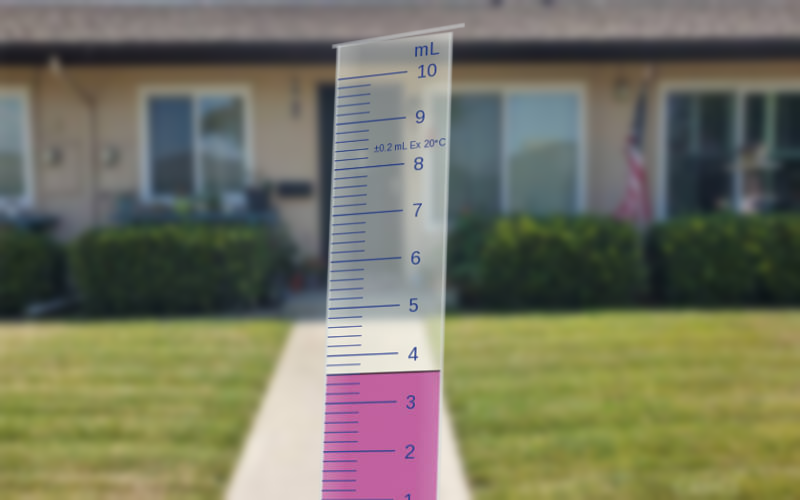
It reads **3.6** mL
